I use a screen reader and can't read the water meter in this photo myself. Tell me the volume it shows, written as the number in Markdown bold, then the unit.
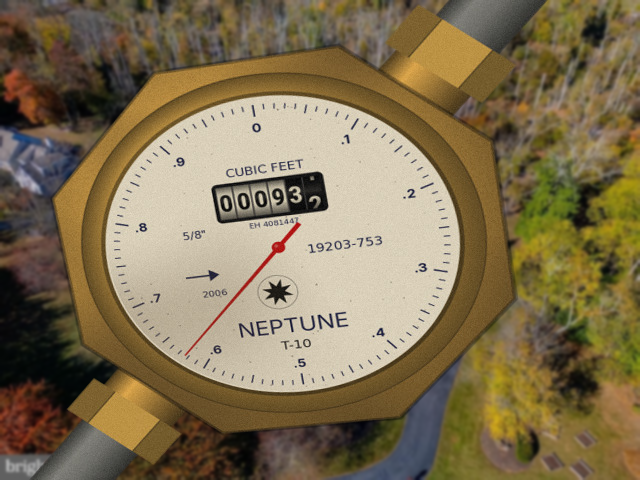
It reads **931.62** ft³
